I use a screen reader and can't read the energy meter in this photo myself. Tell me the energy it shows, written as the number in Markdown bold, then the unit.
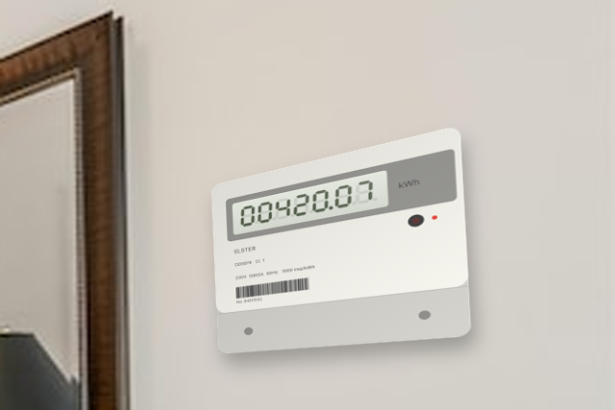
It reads **420.07** kWh
